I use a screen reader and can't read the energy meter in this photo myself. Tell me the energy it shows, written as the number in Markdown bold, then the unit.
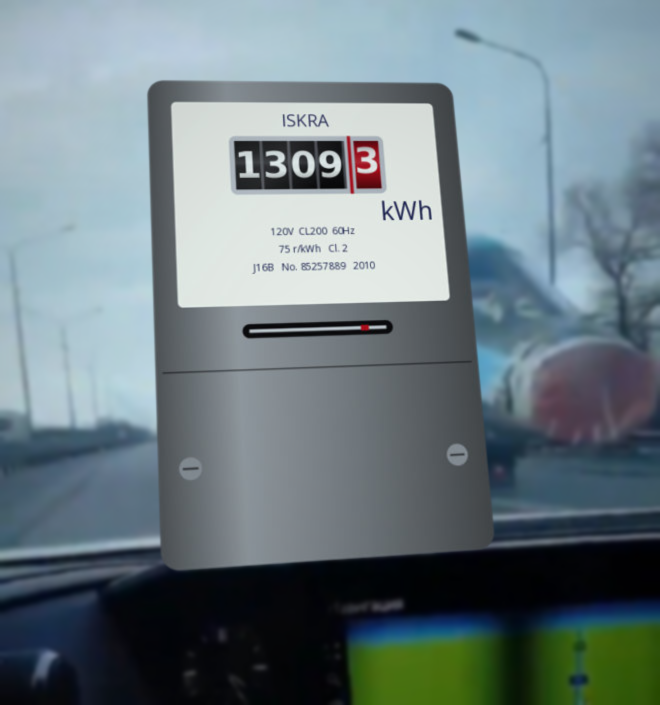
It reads **1309.3** kWh
